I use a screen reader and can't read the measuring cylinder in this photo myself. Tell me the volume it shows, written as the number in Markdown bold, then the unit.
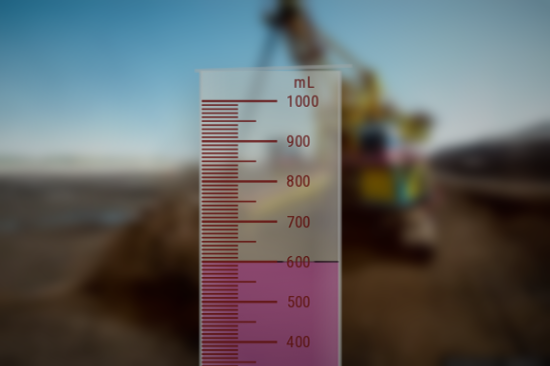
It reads **600** mL
